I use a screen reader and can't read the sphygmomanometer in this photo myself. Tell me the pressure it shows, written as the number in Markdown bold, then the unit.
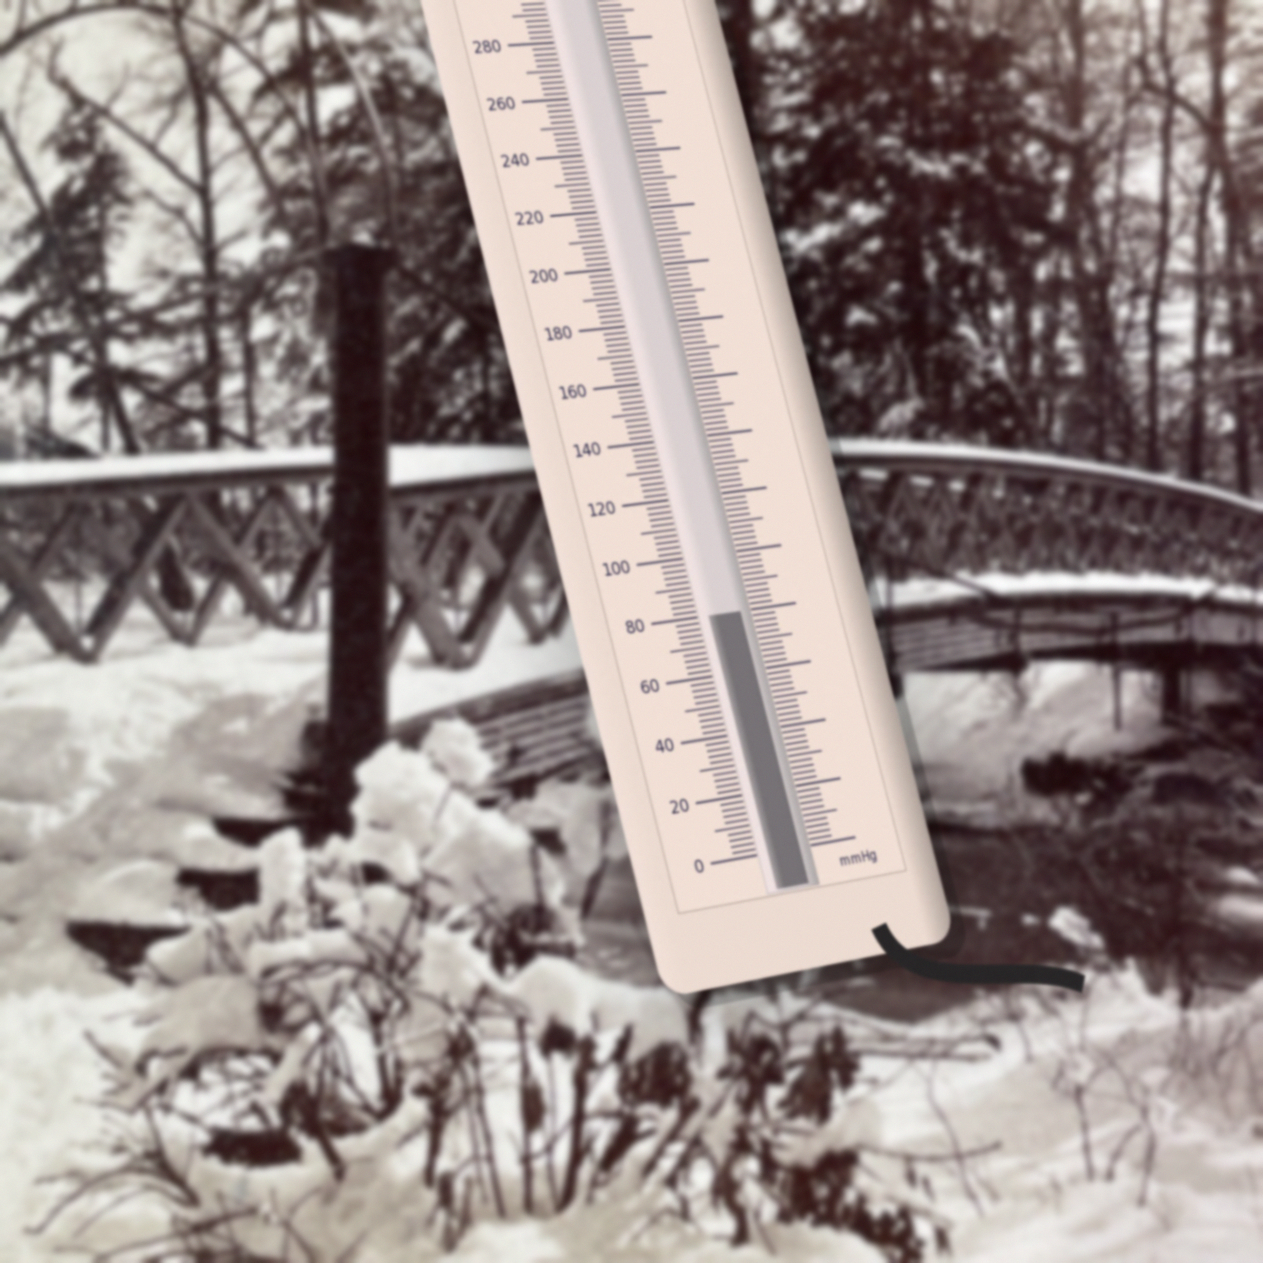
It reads **80** mmHg
